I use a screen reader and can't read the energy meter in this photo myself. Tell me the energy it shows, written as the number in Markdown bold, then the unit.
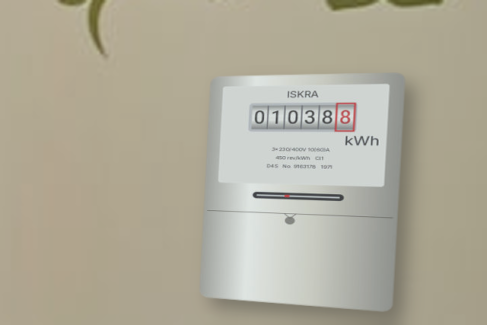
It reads **1038.8** kWh
